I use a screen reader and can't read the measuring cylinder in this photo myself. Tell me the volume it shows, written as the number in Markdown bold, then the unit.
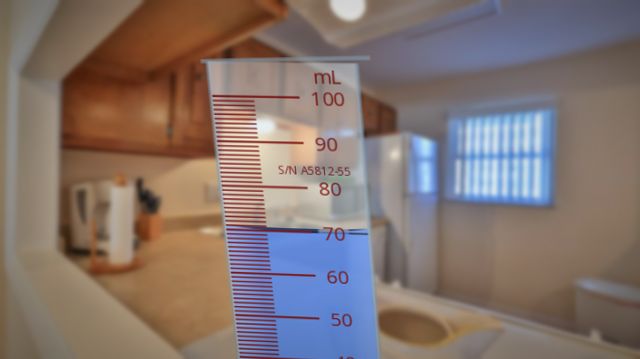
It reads **70** mL
